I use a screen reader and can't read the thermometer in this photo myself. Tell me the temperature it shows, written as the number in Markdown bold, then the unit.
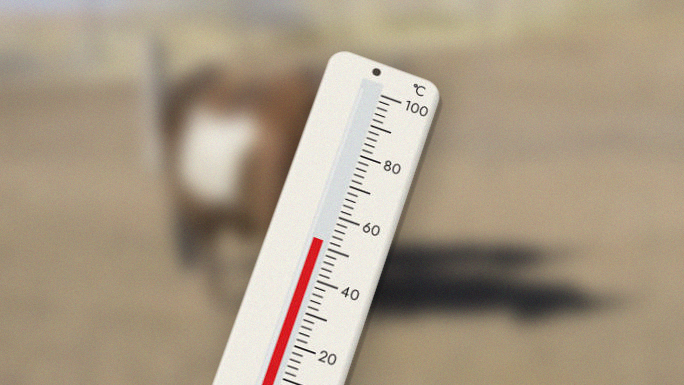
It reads **52** °C
